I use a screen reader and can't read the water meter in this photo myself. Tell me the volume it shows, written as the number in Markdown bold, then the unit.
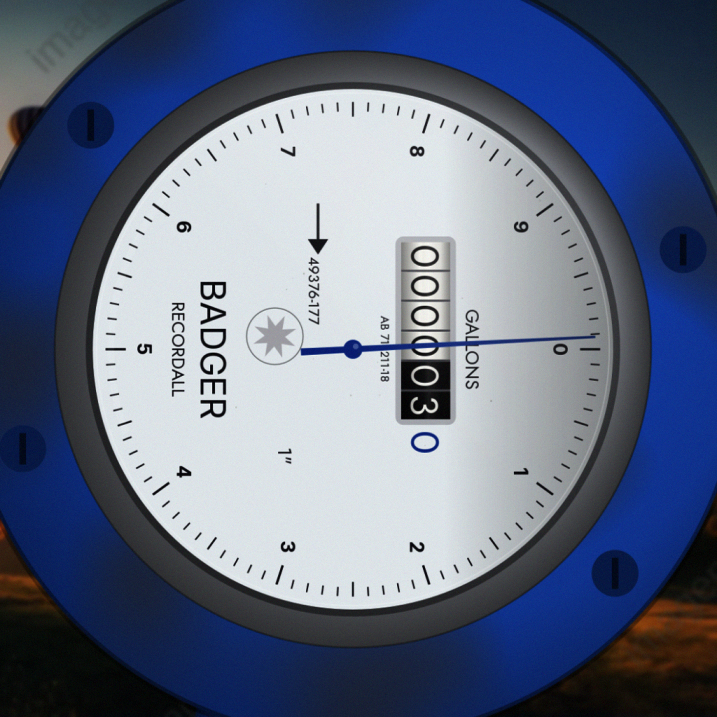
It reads **29.9** gal
